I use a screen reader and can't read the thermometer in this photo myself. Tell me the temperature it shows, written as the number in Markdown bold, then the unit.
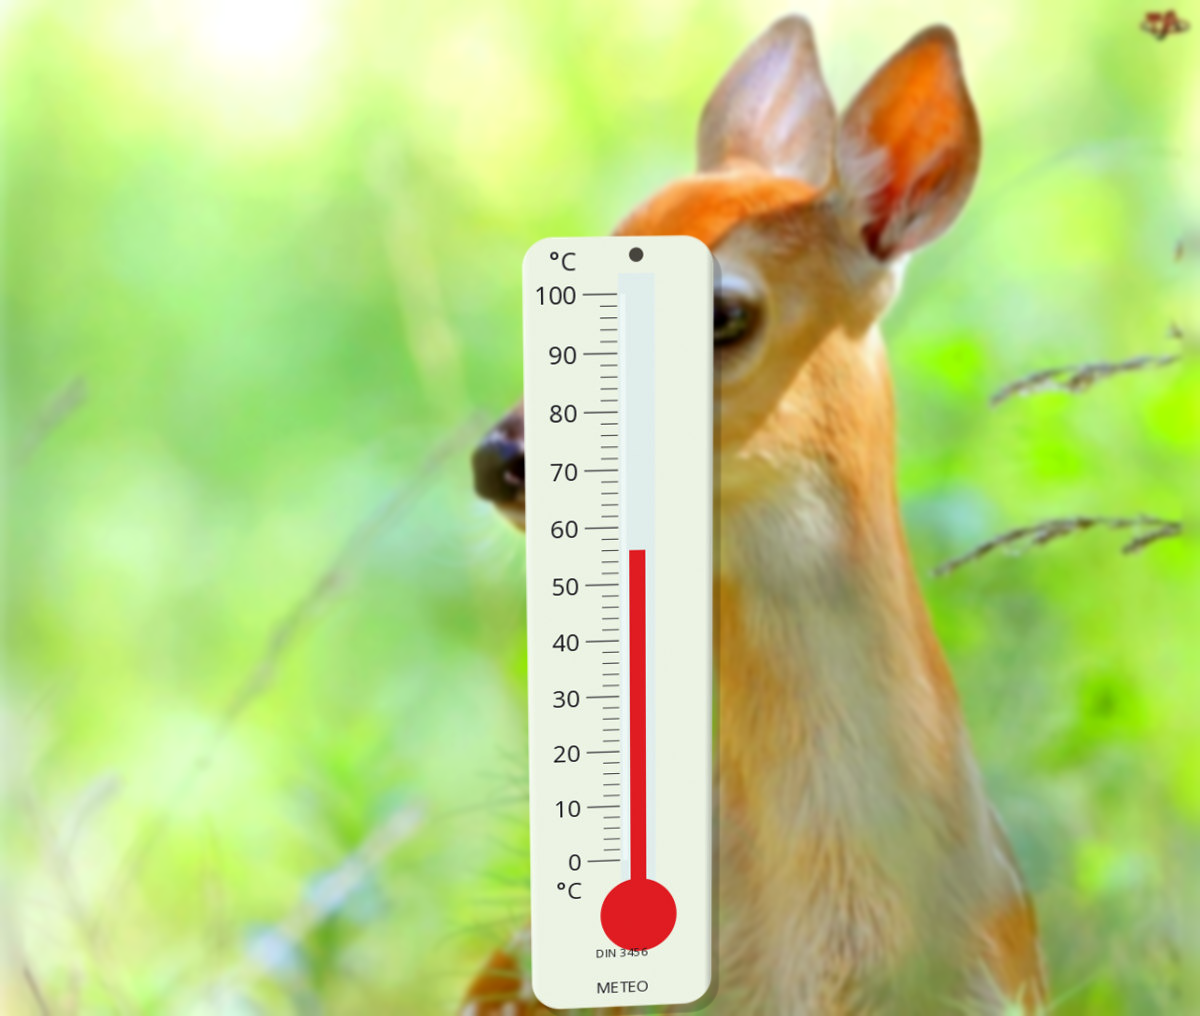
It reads **56** °C
